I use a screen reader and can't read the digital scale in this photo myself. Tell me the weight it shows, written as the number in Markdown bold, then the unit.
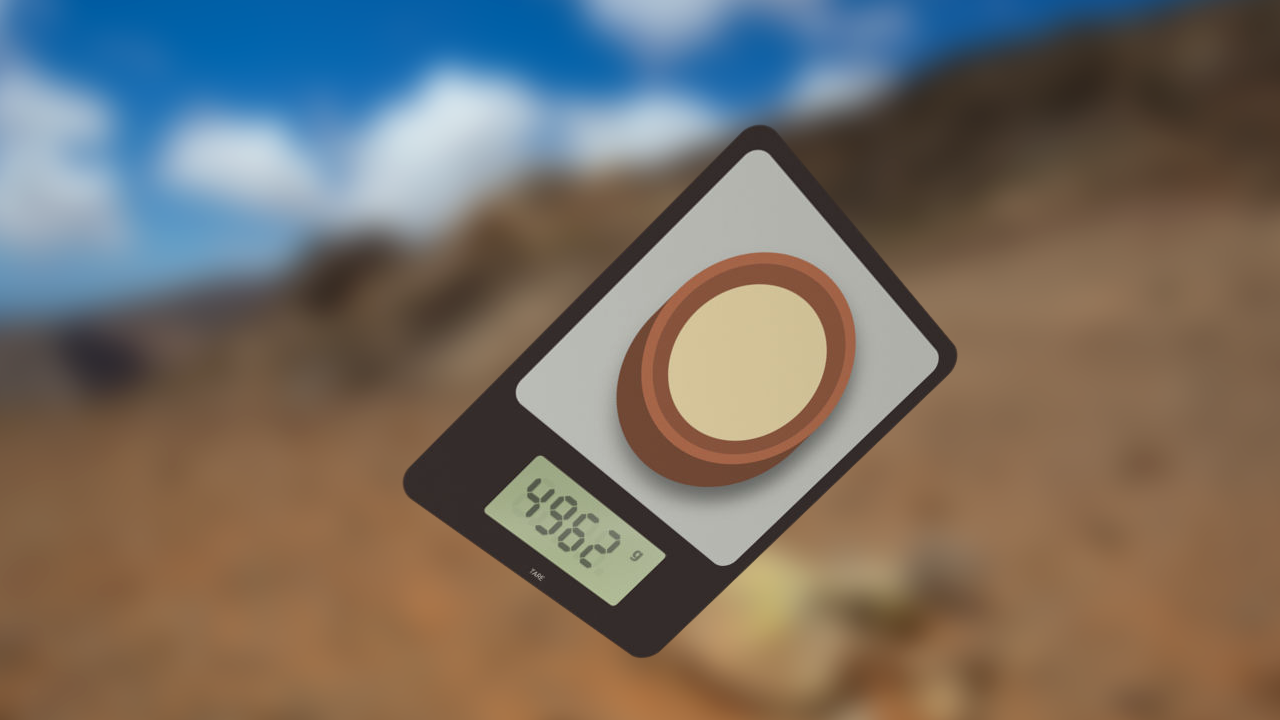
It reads **4962** g
